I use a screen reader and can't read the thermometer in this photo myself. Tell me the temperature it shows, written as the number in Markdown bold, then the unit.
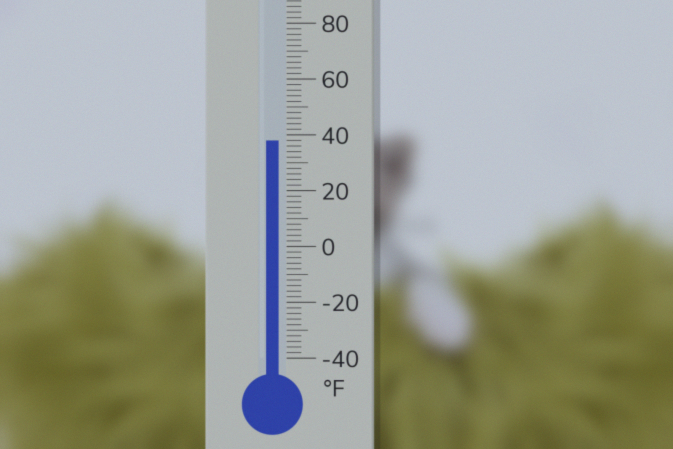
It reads **38** °F
